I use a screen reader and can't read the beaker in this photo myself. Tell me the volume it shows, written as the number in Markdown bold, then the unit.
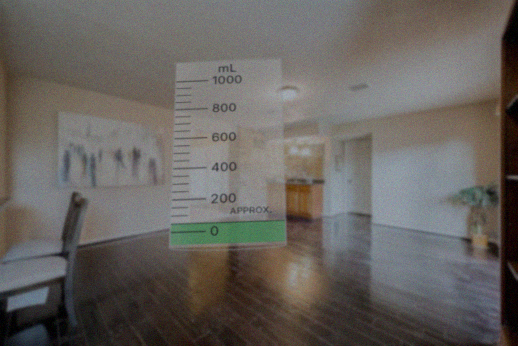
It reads **50** mL
